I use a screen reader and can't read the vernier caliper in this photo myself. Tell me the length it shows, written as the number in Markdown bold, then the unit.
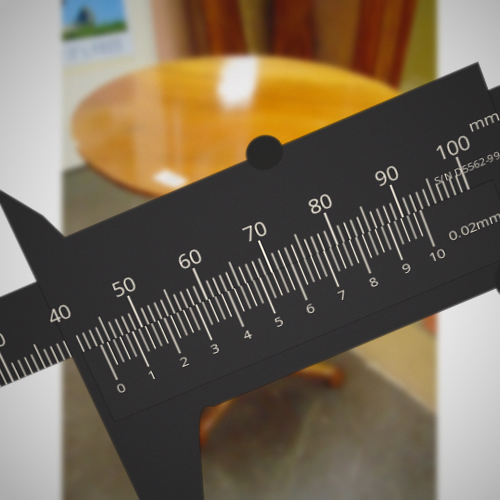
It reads **43.6** mm
